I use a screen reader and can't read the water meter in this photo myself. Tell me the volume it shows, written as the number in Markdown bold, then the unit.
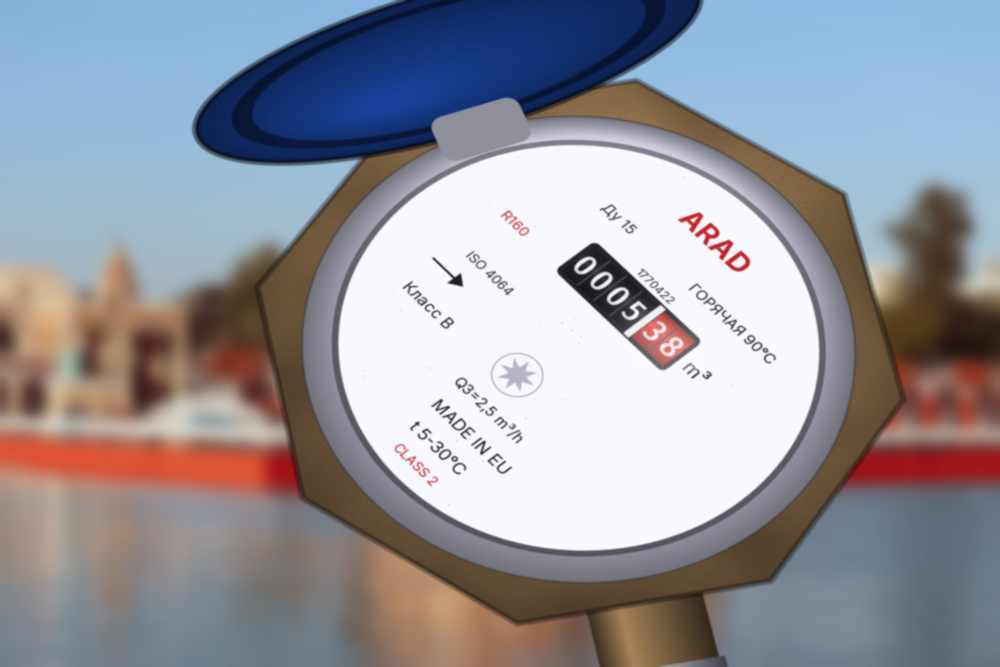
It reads **5.38** m³
